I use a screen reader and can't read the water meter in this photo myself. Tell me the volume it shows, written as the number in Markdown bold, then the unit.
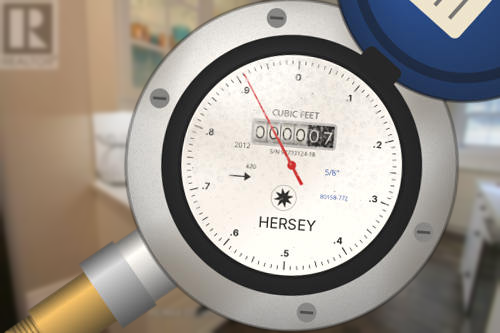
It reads **6.91** ft³
